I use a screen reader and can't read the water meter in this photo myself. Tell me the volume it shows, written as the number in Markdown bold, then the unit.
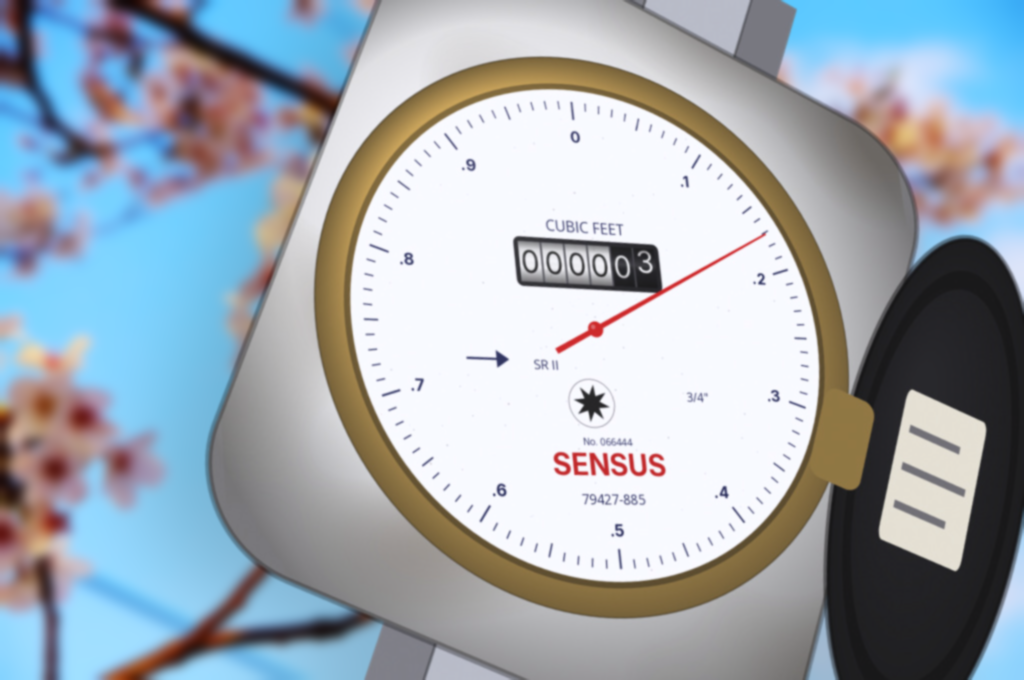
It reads **3.17** ft³
